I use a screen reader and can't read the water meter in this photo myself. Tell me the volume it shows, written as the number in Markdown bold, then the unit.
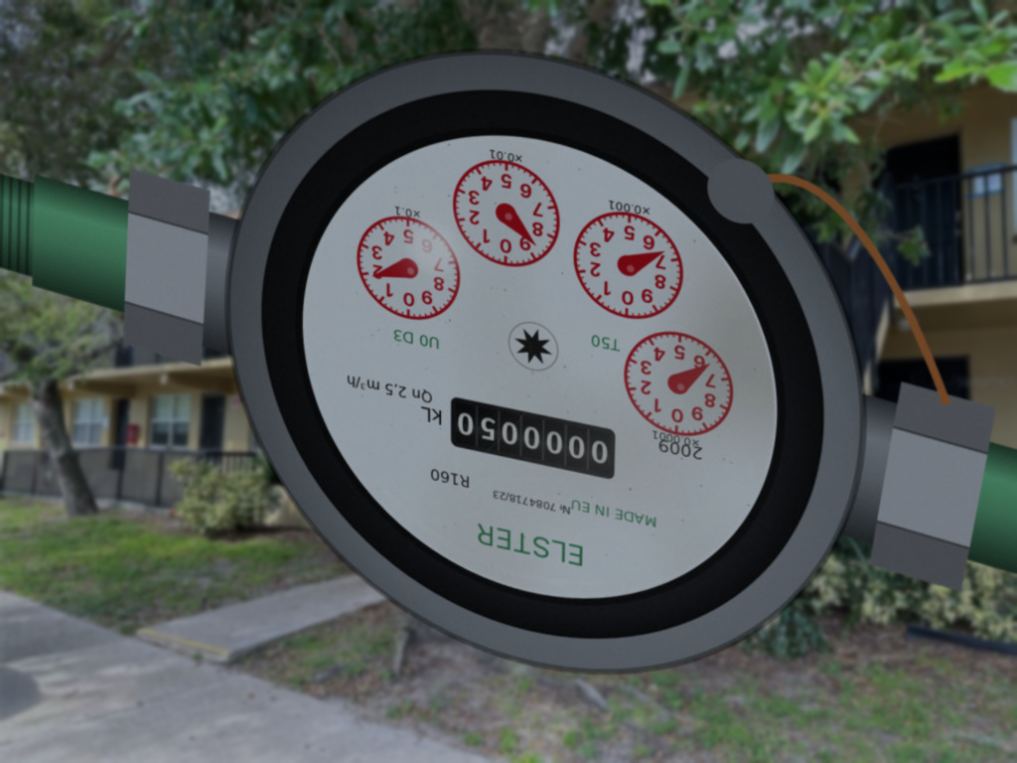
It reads **50.1866** kL
